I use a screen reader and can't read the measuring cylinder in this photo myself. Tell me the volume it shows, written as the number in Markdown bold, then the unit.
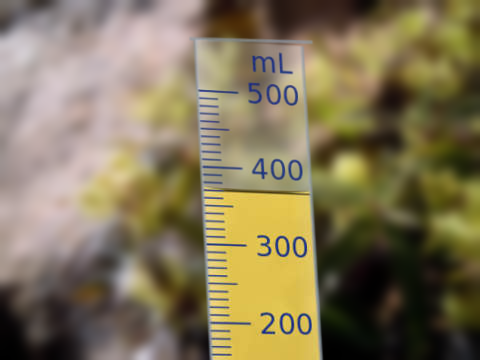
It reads **370** mL
